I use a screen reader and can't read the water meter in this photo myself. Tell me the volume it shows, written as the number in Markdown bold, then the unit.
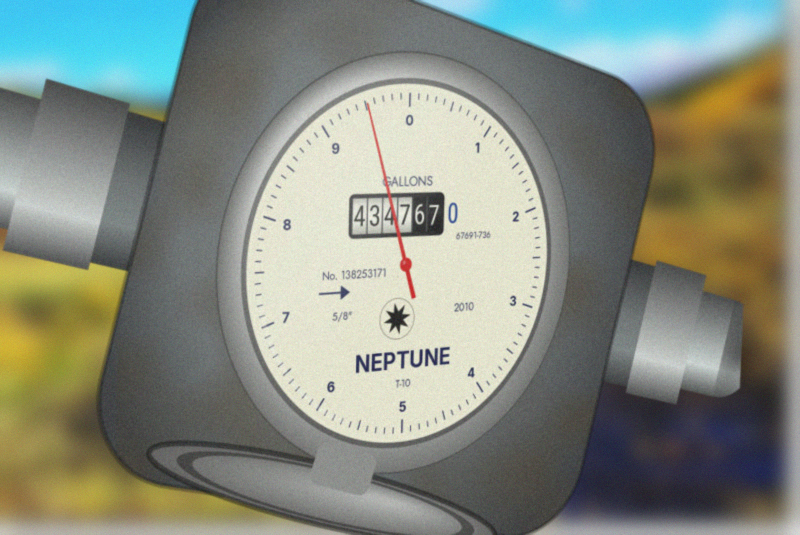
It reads **4347669.5** gal
